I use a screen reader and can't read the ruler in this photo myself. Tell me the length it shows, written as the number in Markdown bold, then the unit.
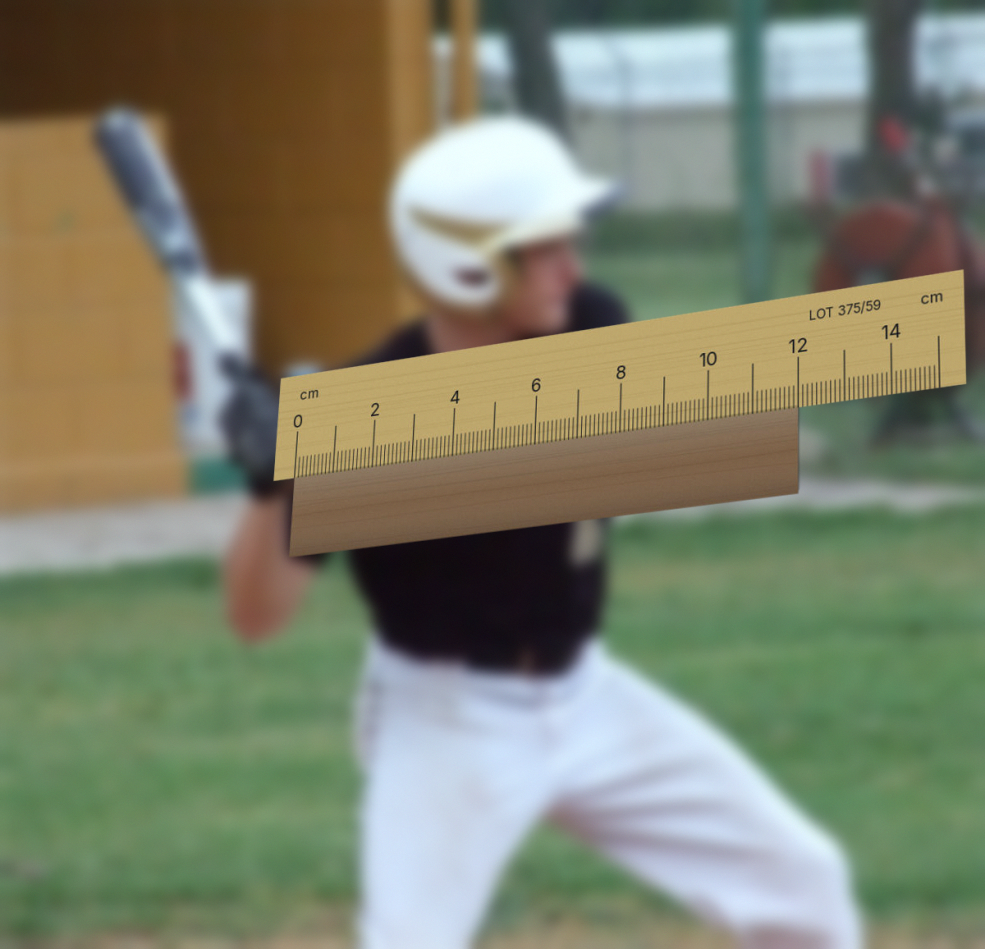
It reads **12** cm
